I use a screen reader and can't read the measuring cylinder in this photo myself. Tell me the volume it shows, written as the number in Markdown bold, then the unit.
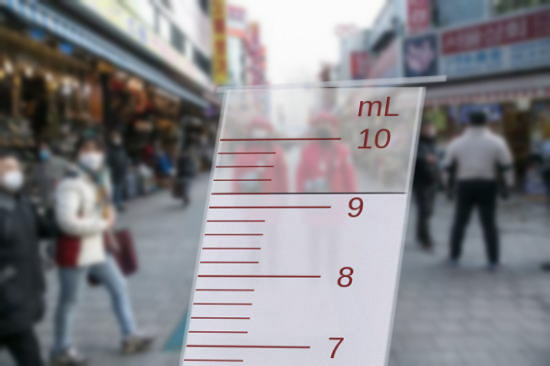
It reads **9.2** mL
